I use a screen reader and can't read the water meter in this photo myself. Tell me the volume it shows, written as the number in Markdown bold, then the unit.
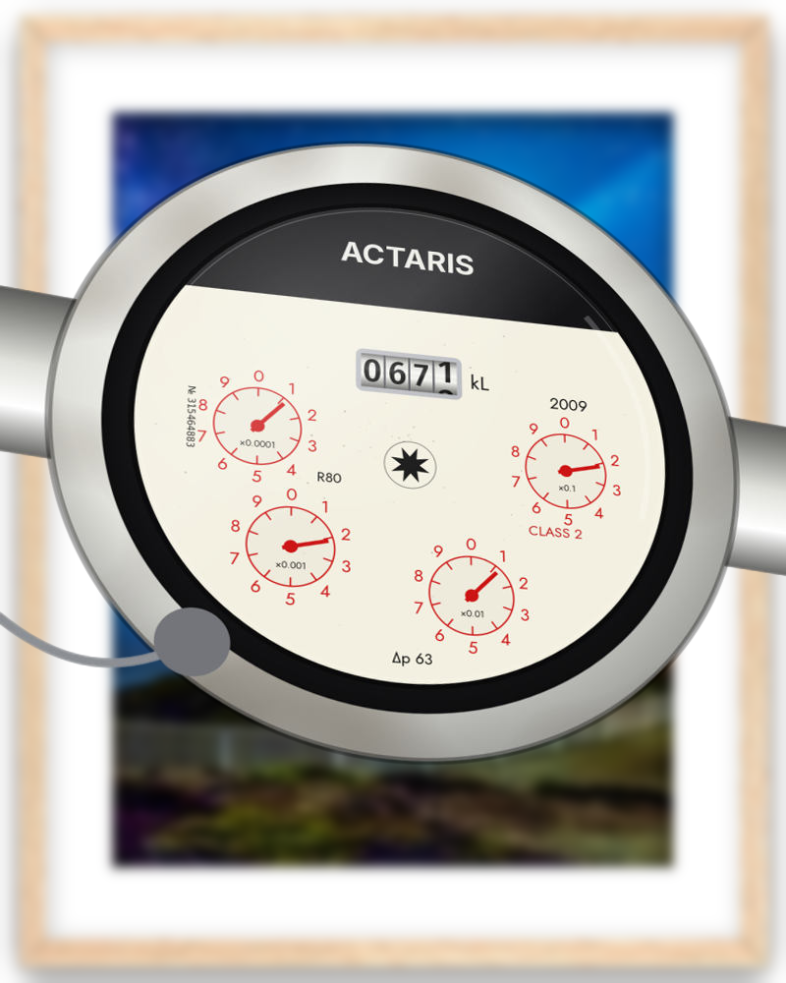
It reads **671.2121** kL
